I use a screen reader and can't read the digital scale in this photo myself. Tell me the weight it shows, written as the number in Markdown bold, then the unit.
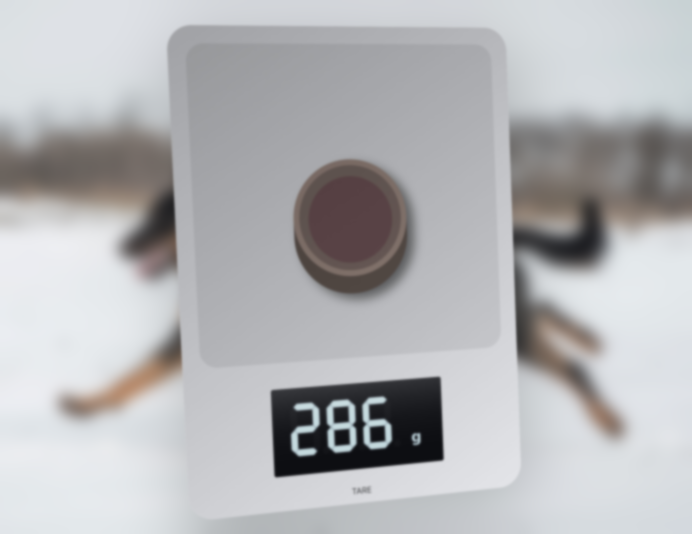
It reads **286** g
